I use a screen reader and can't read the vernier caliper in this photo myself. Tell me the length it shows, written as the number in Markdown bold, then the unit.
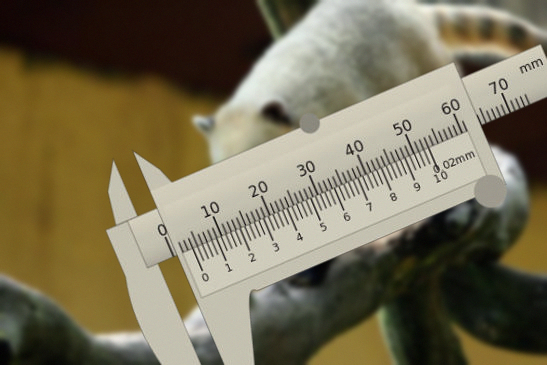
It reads **4.0** mm
